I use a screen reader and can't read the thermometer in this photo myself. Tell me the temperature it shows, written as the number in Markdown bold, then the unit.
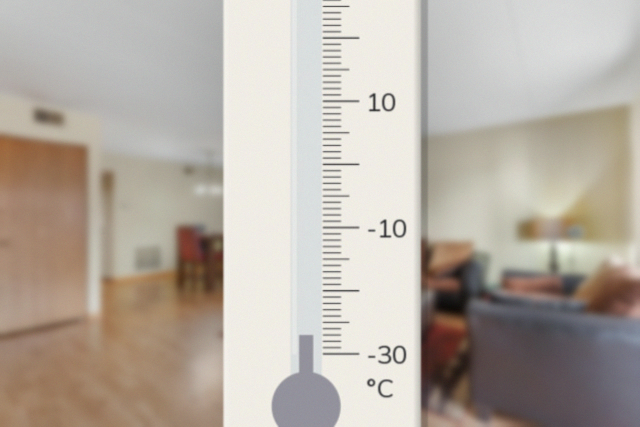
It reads **-27** °C
